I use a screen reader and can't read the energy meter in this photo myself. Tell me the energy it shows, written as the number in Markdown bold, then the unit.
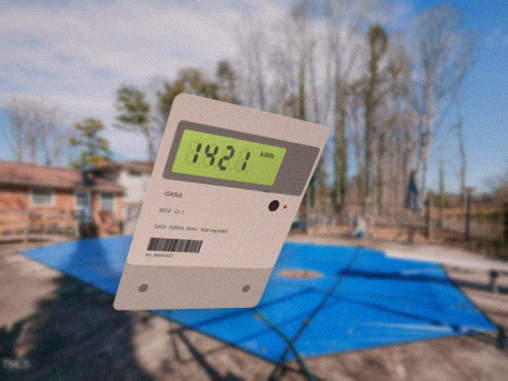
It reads **1421** kWh
